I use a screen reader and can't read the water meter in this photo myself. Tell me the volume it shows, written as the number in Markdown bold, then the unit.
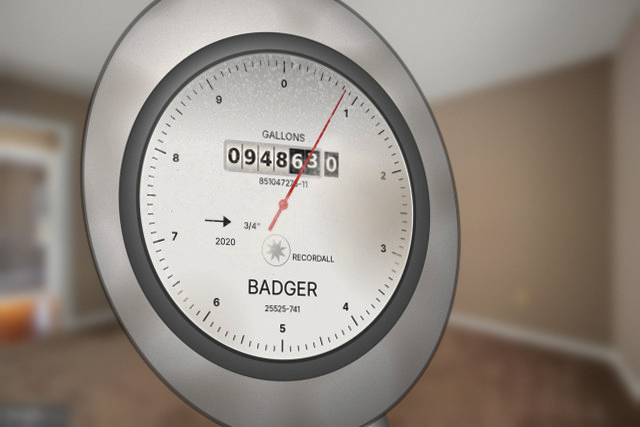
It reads **948630.8** gal
